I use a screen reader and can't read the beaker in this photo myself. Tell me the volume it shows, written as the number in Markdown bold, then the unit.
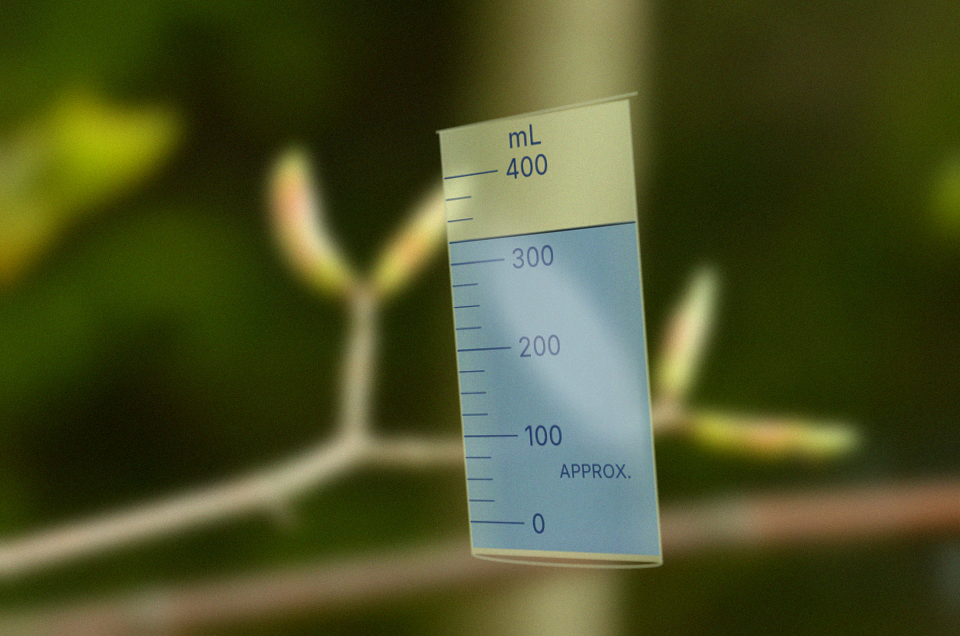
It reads **325** mL
